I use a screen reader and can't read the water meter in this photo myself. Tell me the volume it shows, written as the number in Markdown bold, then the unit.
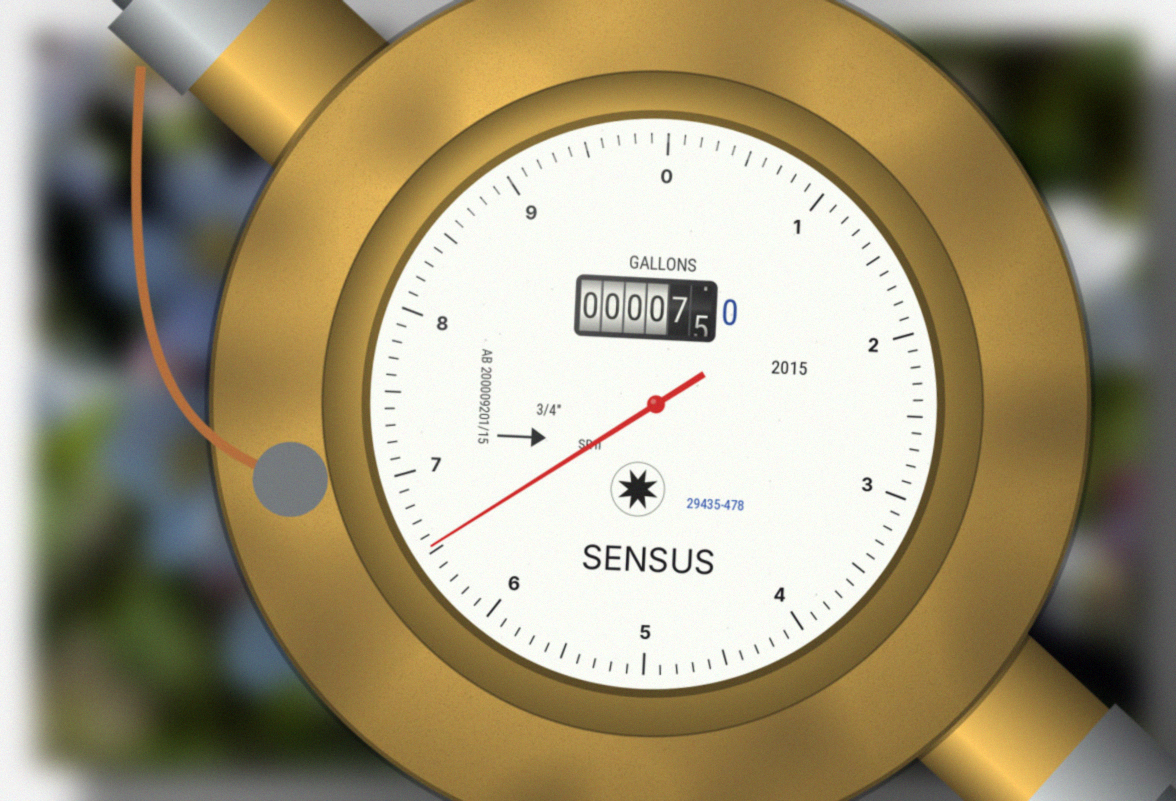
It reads **746.5** gal
